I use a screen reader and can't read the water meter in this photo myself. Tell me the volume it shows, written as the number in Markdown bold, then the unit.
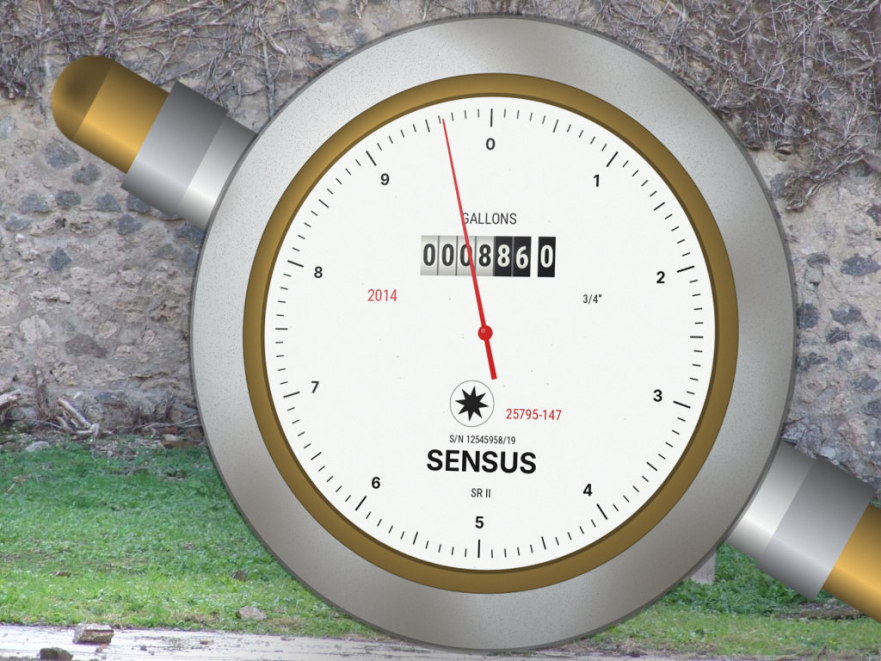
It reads **8859.6** gal
